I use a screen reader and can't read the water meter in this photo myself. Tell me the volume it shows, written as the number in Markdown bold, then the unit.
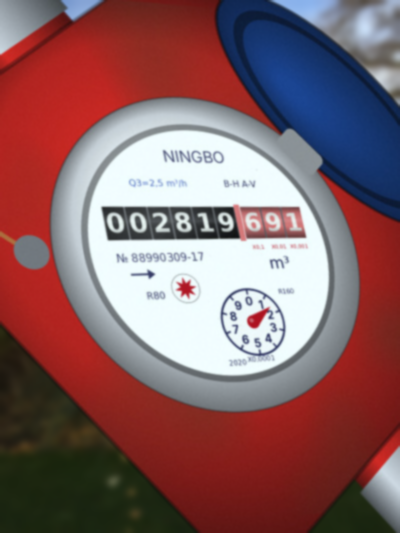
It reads **2819.6911** m³
